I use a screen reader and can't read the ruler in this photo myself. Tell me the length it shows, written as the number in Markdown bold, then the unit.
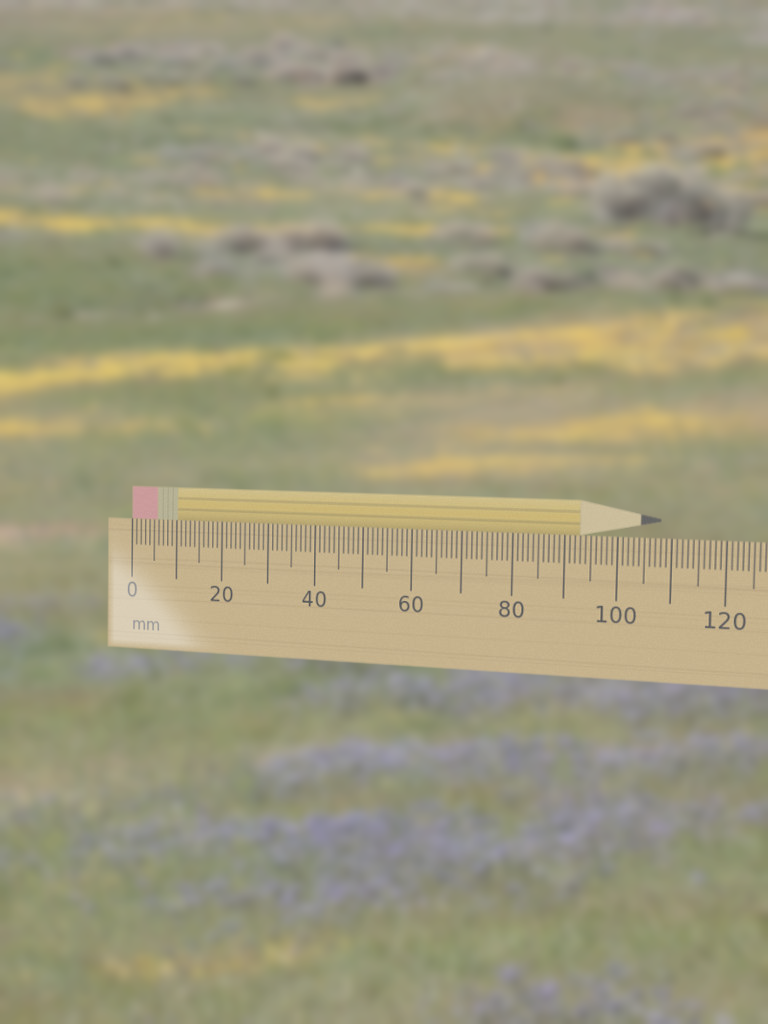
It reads **108** mm
